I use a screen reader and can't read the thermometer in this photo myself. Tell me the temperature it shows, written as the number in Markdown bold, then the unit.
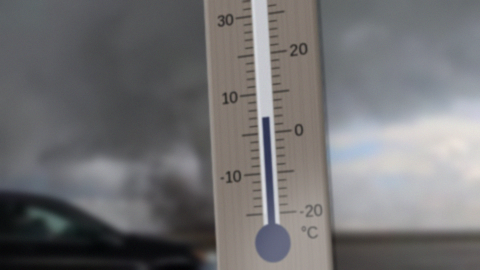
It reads **4** °C
